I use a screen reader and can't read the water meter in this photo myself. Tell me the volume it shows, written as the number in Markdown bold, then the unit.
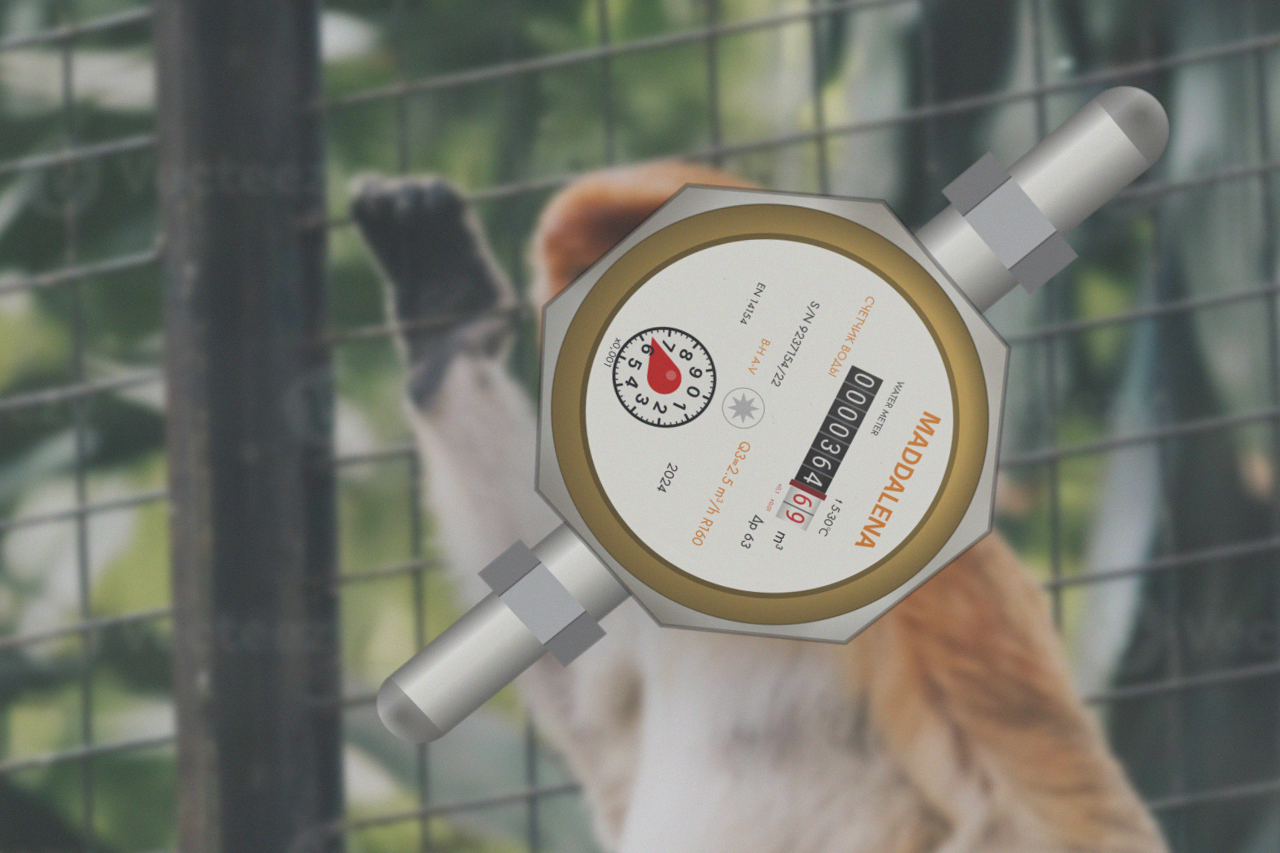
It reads **364.696** m³
